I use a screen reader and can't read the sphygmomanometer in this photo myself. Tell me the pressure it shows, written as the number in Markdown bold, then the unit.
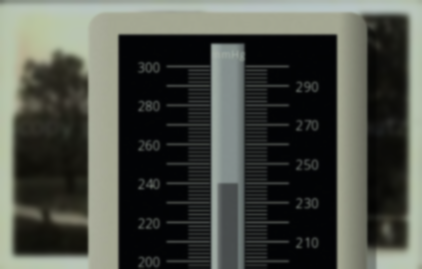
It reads **240** mmHg
